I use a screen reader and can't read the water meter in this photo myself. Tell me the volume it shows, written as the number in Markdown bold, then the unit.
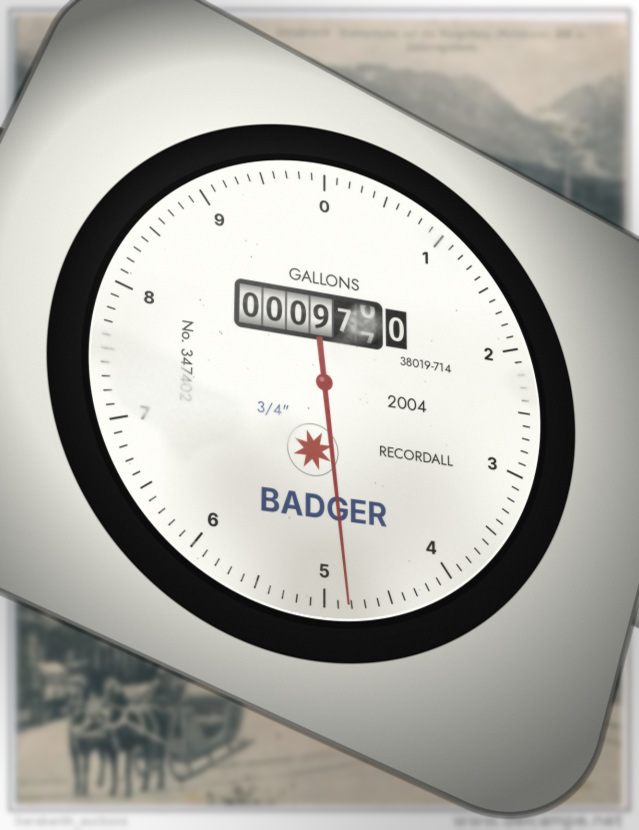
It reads **9764.8** gal
